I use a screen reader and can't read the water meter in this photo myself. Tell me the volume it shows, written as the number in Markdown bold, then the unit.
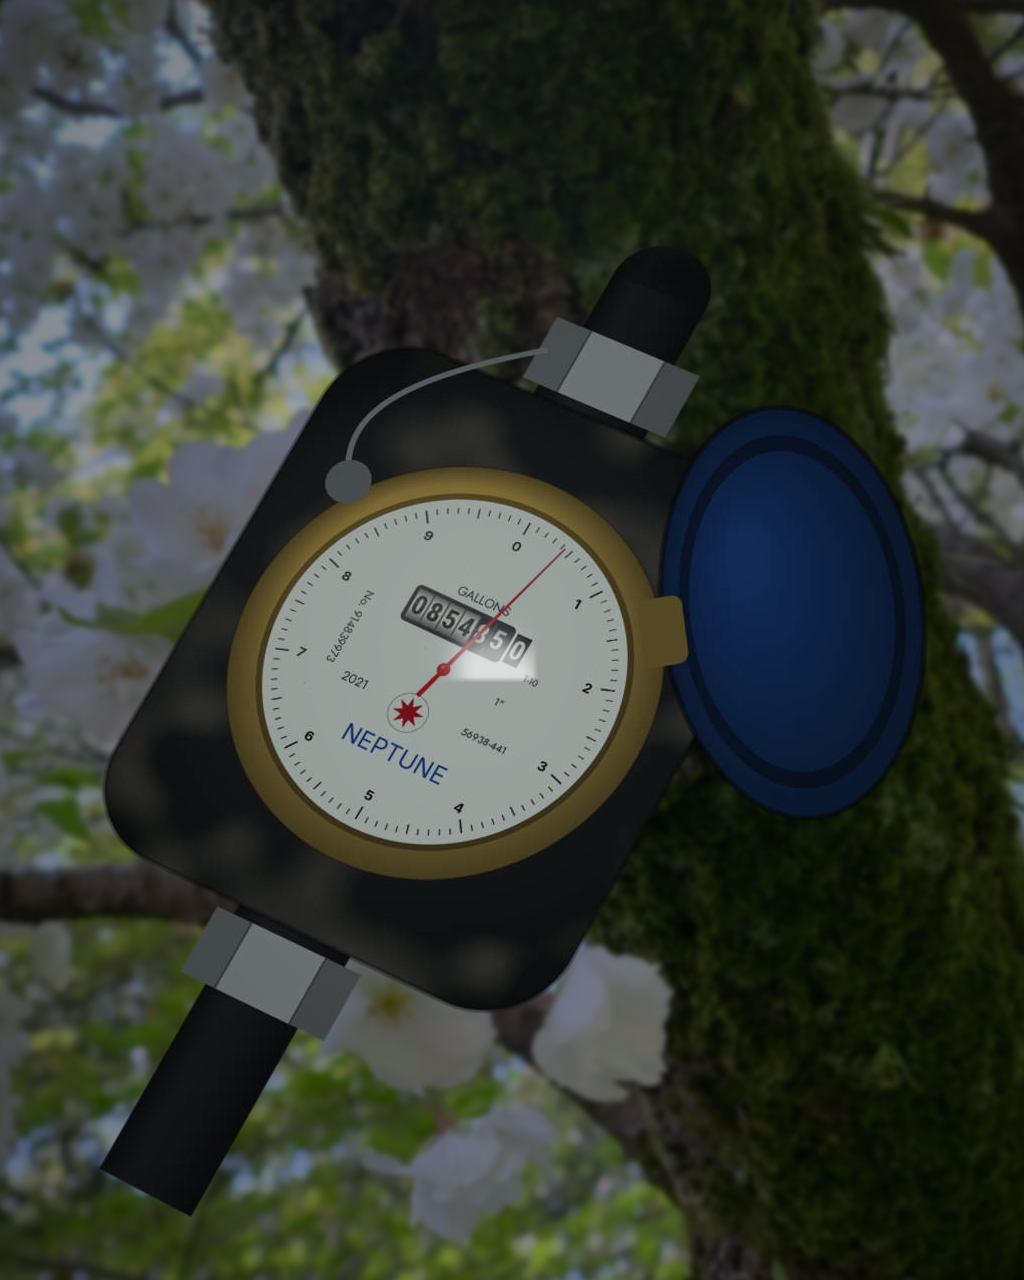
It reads **854850.4** gal
